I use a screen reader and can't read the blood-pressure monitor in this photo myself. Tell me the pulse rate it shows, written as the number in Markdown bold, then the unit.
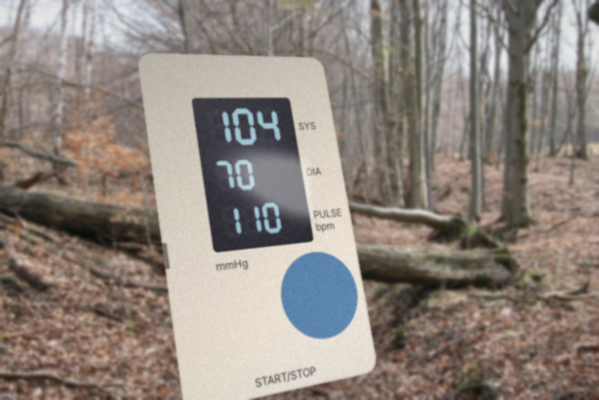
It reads **110** bpm
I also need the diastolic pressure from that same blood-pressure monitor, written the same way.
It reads **70** mmHg
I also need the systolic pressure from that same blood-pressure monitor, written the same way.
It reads **104** mmHg
